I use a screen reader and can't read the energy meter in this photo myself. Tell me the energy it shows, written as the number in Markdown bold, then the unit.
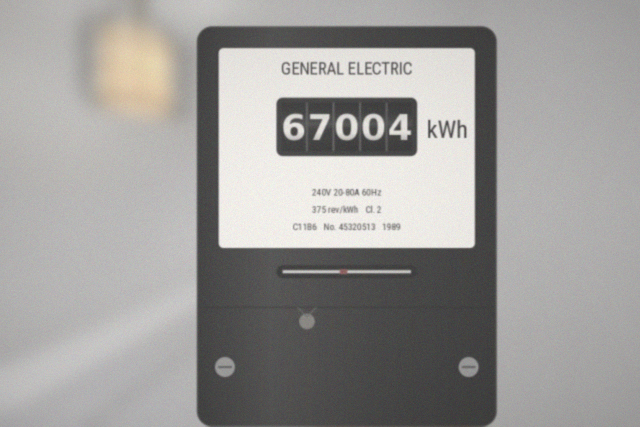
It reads **67004** kWh
